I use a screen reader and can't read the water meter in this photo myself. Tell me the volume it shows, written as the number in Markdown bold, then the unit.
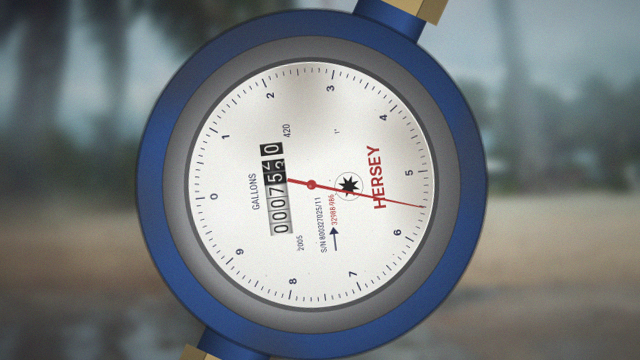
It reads **7525.5** gal
